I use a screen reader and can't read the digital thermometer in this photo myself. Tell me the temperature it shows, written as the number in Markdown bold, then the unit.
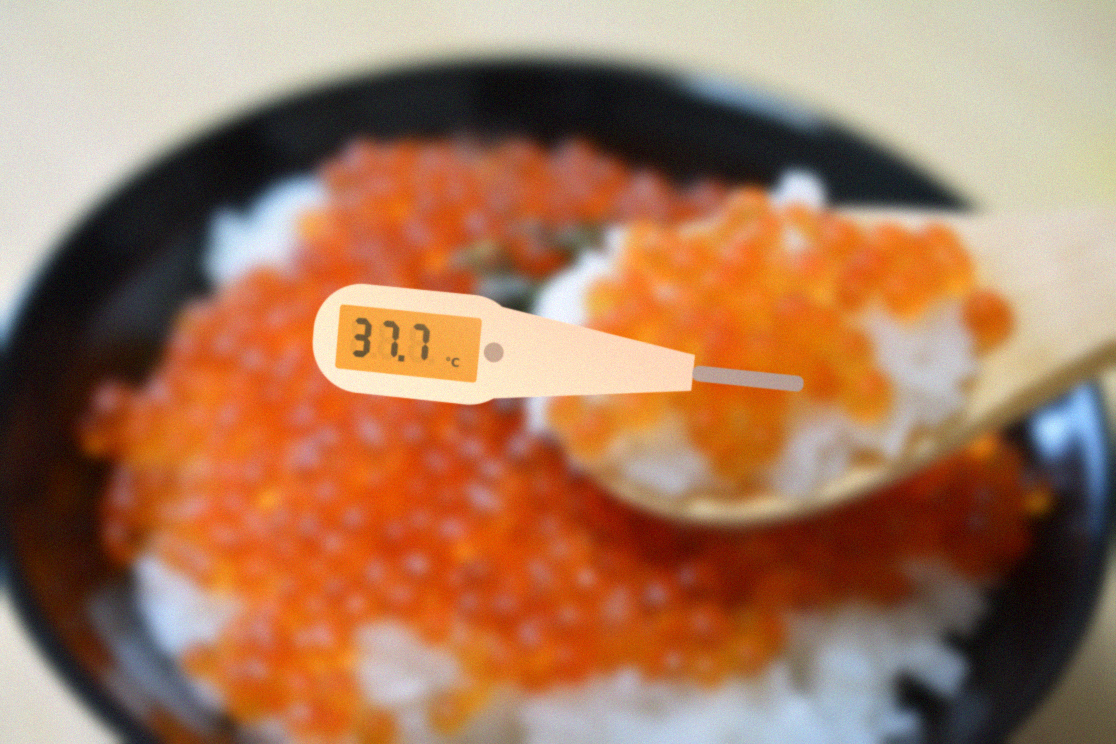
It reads **37.7** °C
